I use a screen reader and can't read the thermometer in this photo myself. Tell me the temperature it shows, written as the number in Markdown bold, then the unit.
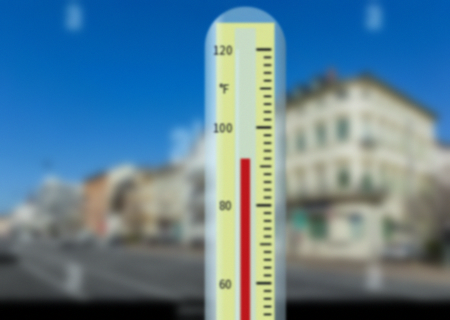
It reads **92** °F
